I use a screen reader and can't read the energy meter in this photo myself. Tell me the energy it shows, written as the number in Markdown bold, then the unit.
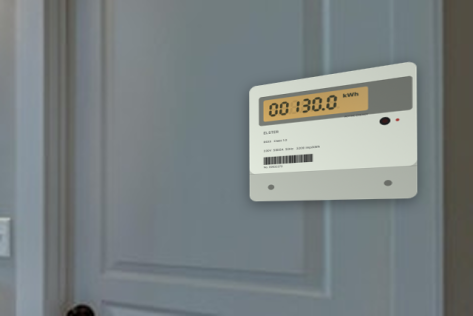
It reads **130.0** kWh
